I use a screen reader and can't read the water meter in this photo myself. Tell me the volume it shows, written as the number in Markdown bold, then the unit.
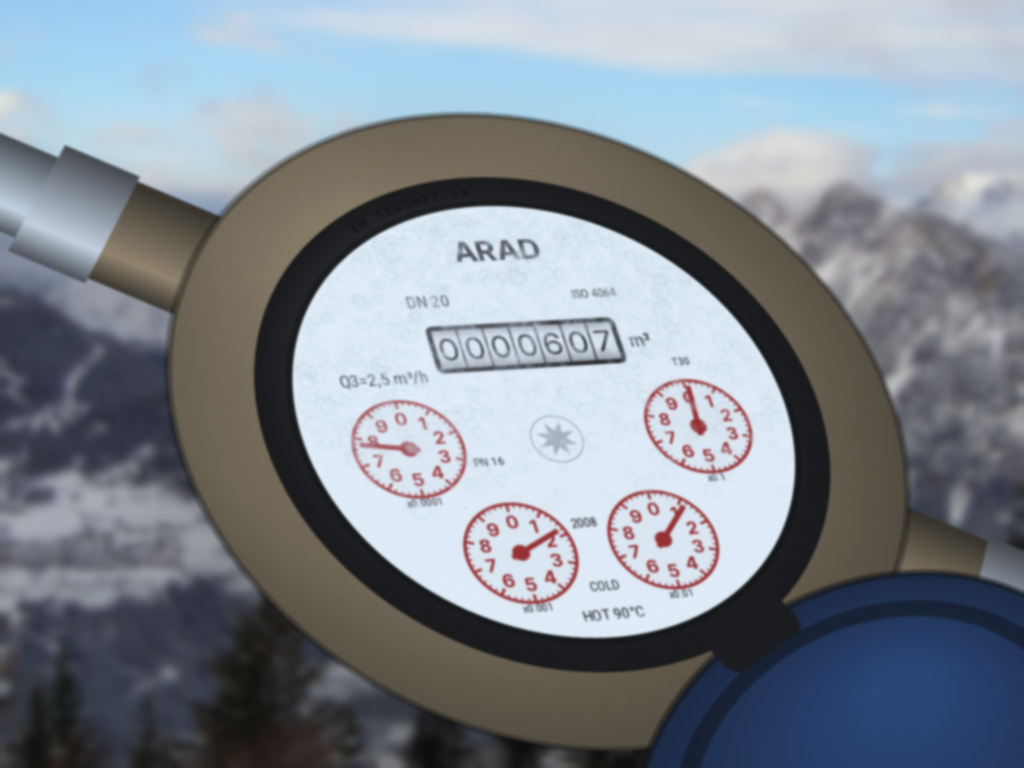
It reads **607.0117** m³
